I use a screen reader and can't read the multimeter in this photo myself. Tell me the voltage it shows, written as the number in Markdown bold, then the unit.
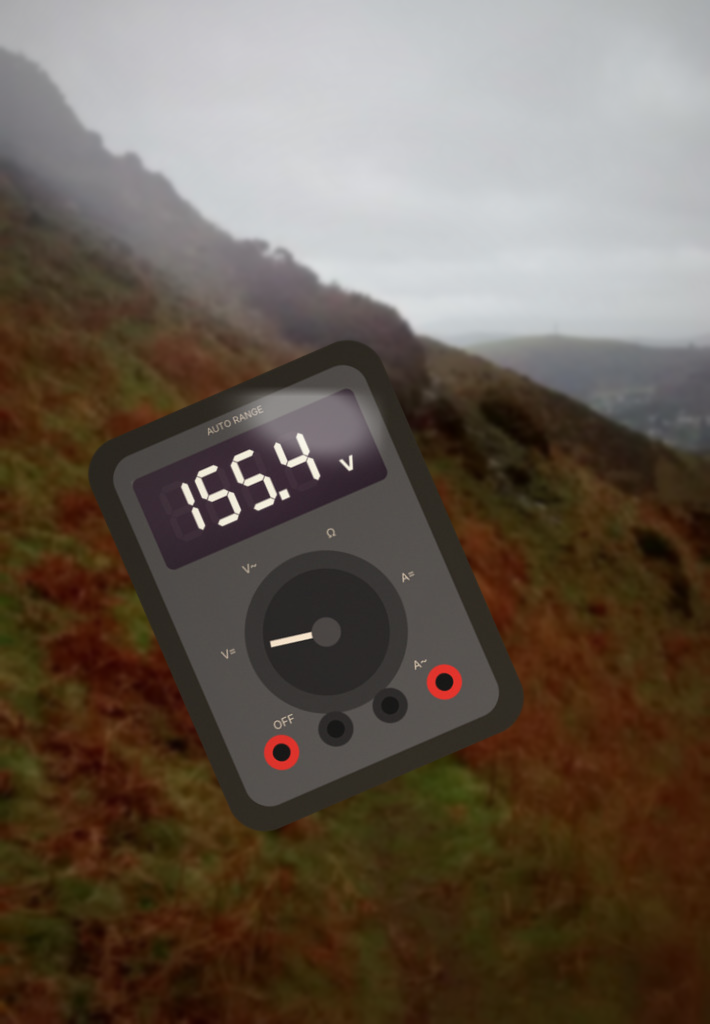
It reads **155.4** V
